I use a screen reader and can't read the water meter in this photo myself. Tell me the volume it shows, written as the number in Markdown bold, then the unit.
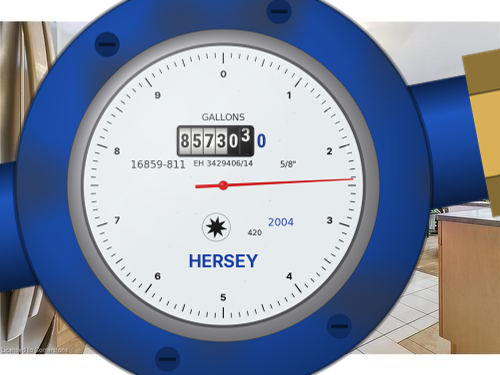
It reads **8573032.4** gal
